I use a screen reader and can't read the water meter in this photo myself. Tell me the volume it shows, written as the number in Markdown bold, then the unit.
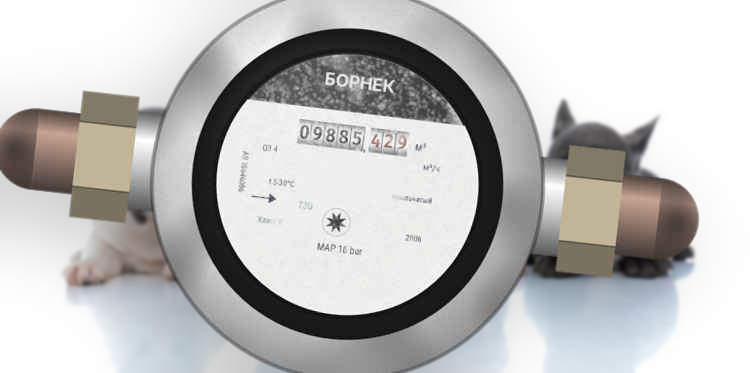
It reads **9885.429** m³
